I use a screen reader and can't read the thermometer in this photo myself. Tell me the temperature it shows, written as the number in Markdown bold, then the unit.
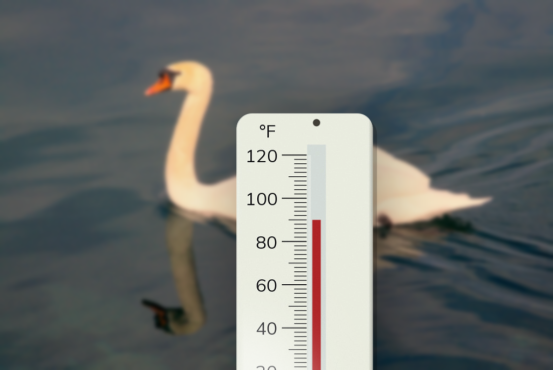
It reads **90** °F
